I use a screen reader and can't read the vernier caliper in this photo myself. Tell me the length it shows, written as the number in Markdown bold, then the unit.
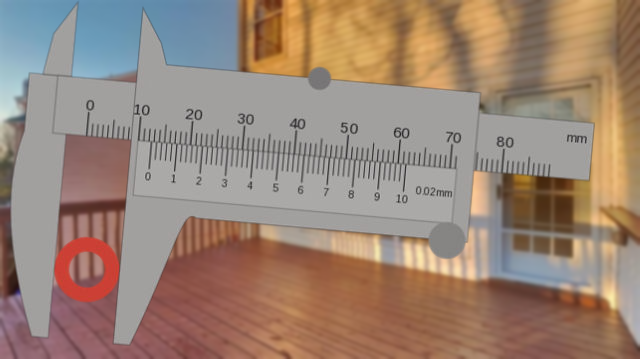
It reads **12.5** mm
